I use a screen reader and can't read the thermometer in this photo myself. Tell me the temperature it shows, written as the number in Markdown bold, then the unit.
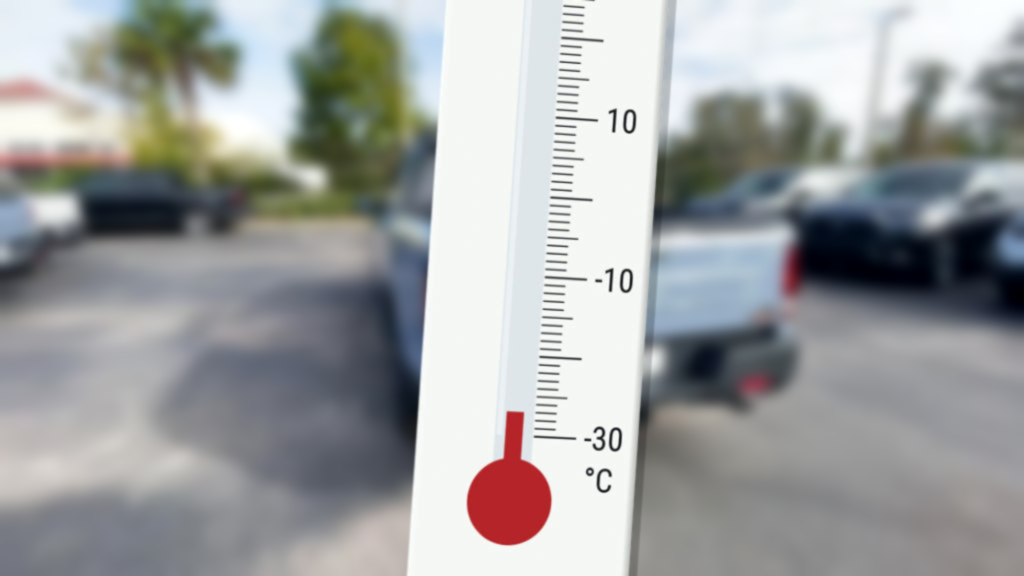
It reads **-27** °C
